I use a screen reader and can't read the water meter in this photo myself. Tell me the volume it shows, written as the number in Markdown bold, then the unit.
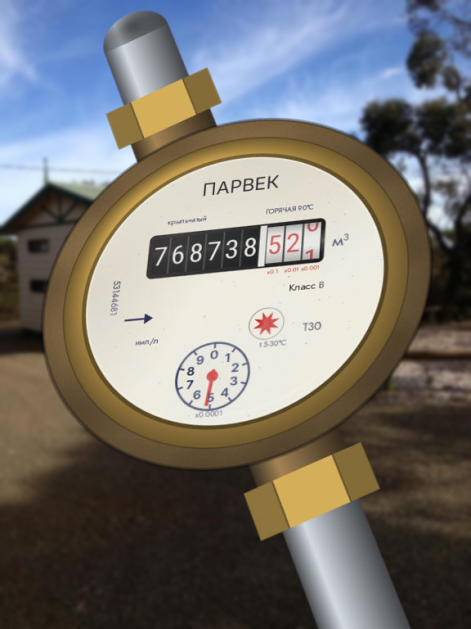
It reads **768738.5205** m³
